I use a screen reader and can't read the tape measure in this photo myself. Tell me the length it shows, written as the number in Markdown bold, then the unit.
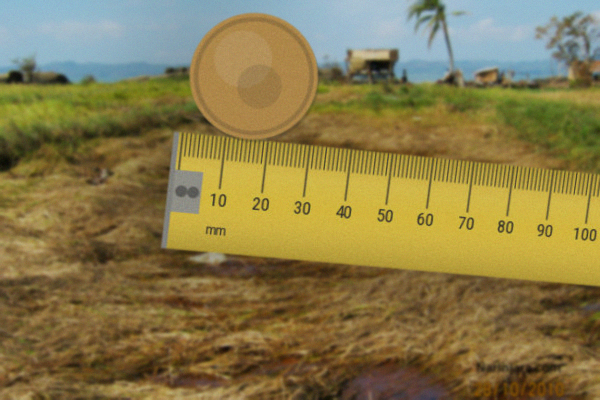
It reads **30** mm
